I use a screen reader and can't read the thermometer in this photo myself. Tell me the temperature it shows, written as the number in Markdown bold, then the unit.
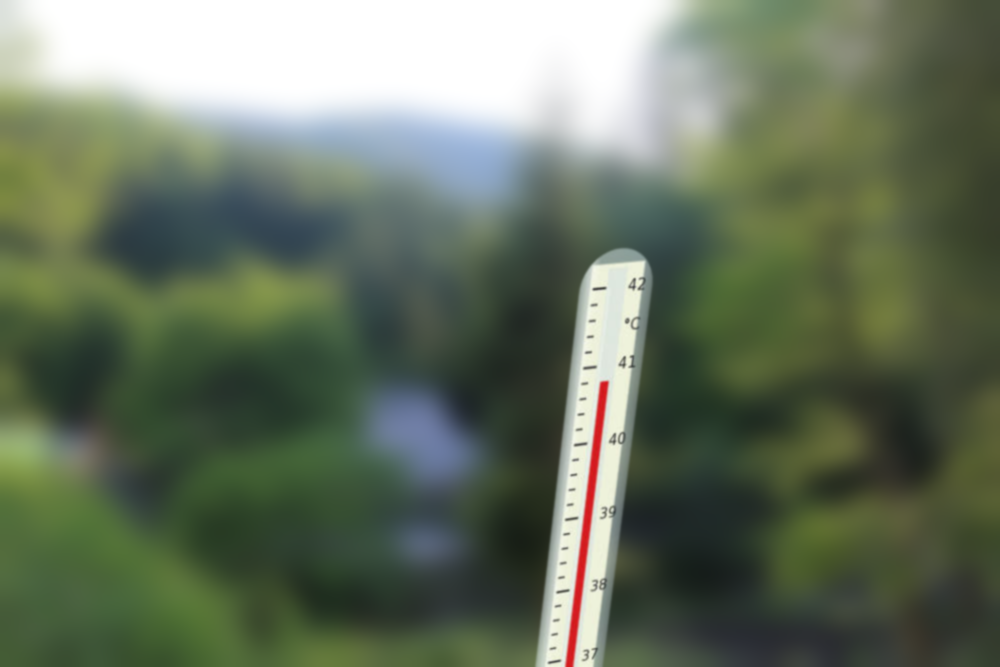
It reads **40.8** °C
